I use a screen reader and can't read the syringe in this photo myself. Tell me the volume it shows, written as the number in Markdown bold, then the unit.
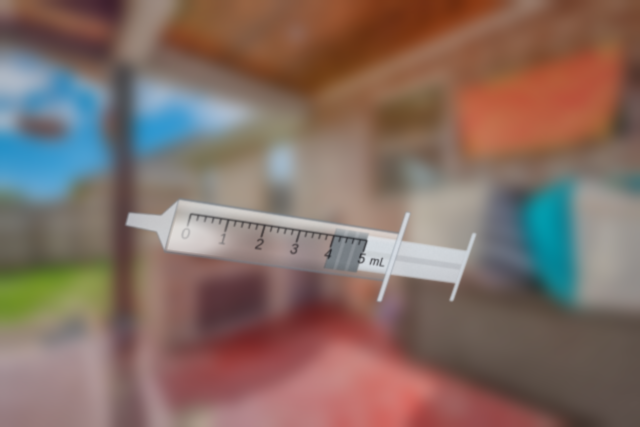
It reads **4** mL
